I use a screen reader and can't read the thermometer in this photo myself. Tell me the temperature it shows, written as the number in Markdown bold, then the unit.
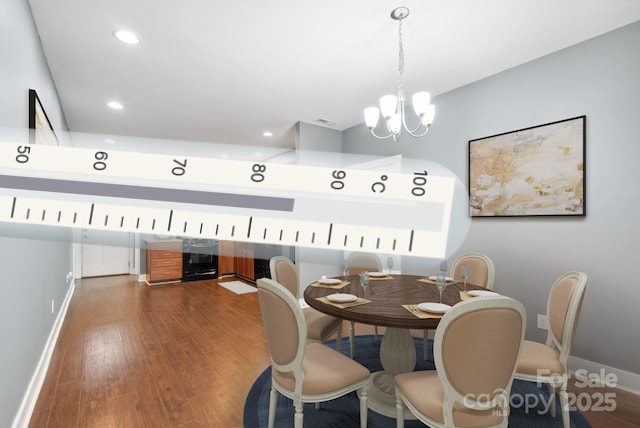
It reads **85** °C
